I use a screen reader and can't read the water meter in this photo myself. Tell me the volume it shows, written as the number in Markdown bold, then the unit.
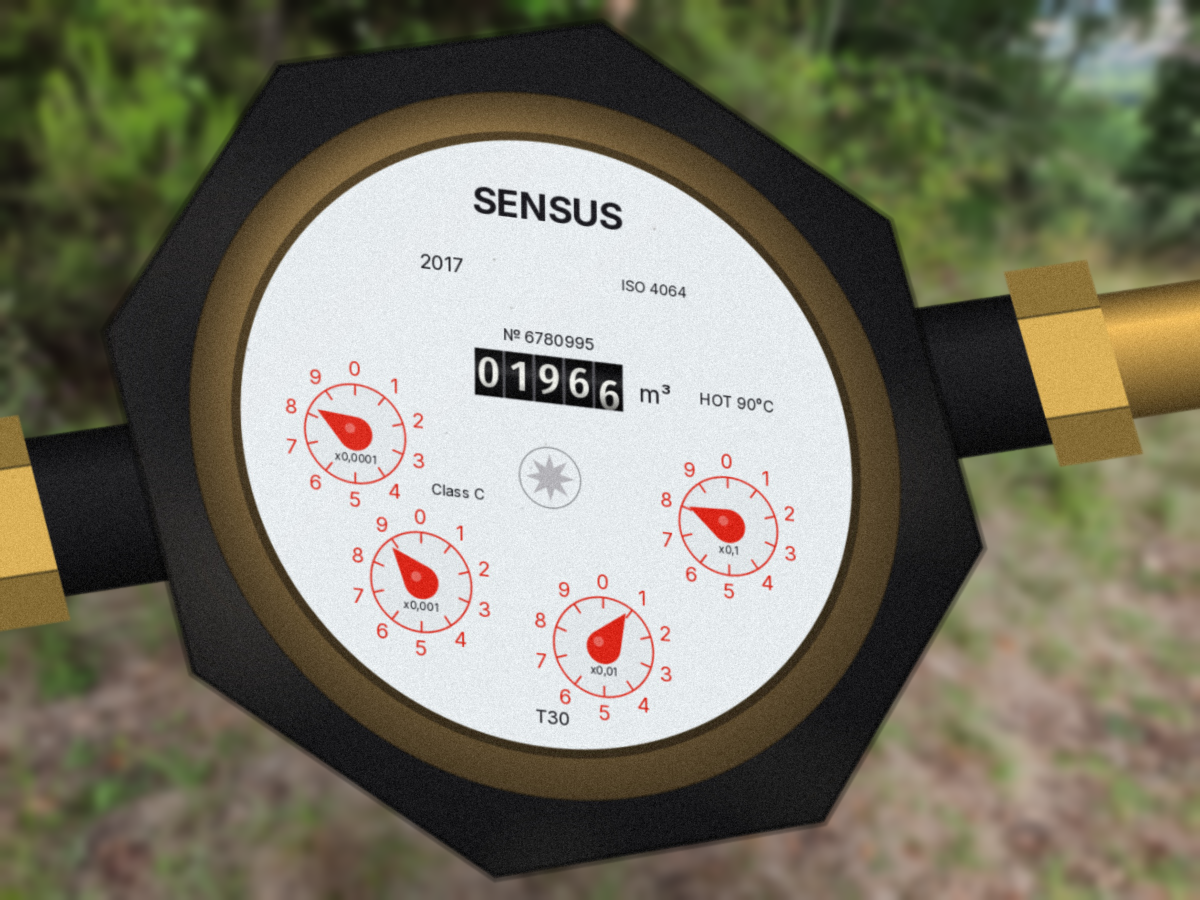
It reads **1965.8088** m³
